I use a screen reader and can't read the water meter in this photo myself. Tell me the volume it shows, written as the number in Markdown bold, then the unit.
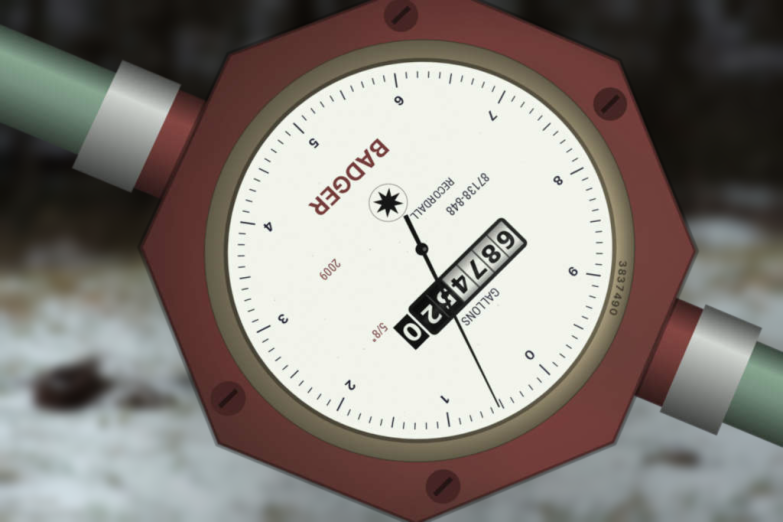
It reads **6874520.5** gal
